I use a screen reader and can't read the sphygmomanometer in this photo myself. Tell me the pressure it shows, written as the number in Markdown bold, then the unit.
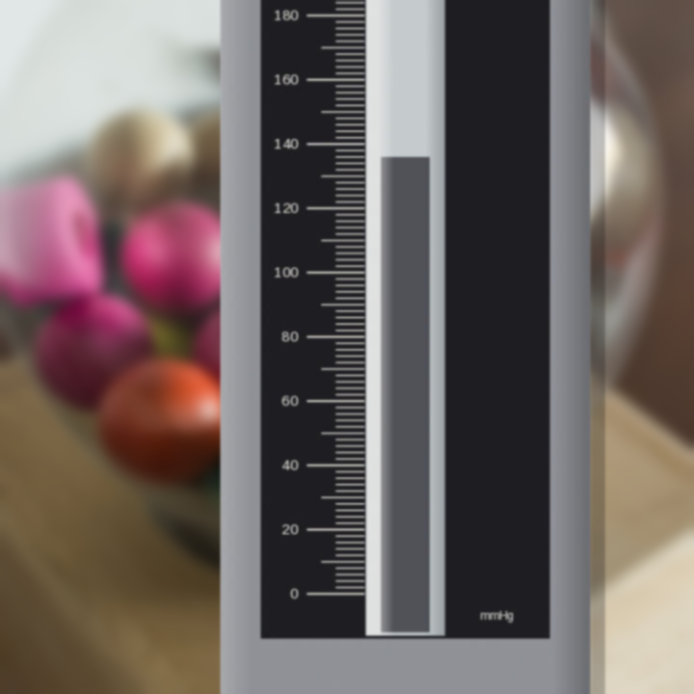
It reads **136** mmHg
